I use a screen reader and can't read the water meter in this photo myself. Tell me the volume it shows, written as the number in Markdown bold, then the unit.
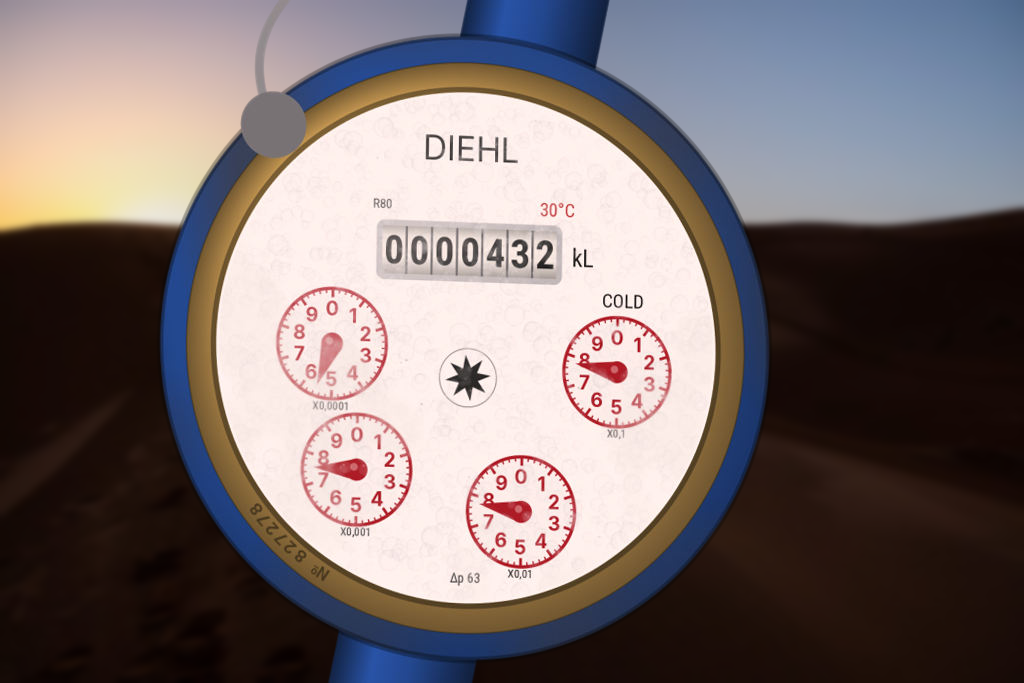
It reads **432.7775** kL
